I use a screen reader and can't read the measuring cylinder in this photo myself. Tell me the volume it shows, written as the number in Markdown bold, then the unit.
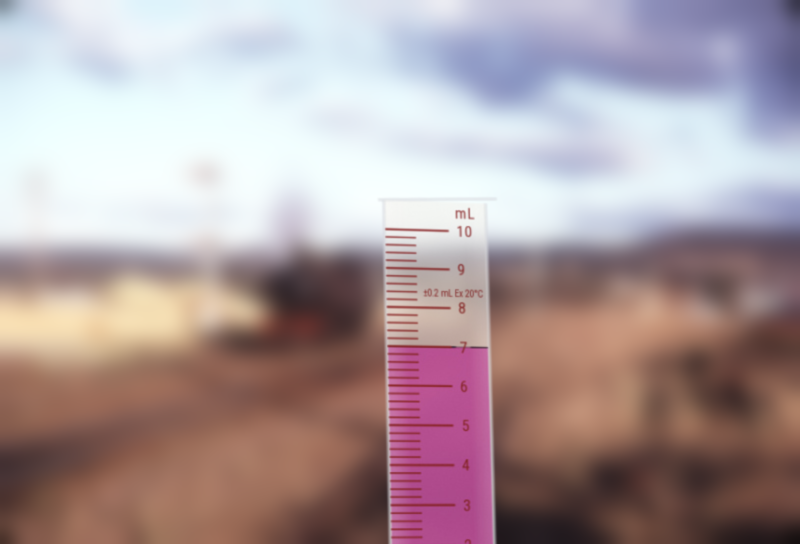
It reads **7** mL
